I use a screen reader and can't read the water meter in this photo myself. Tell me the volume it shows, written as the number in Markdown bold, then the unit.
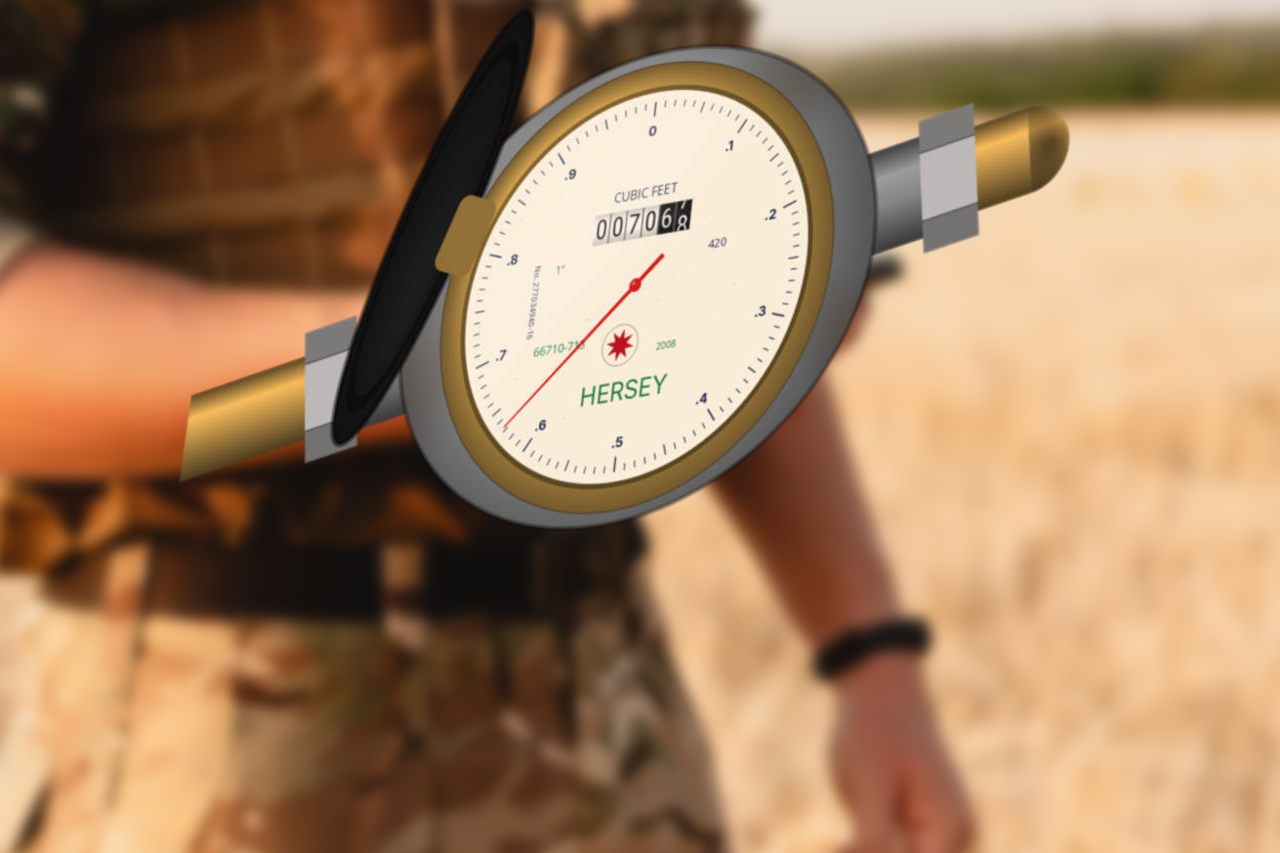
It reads **7067.63** ft³
